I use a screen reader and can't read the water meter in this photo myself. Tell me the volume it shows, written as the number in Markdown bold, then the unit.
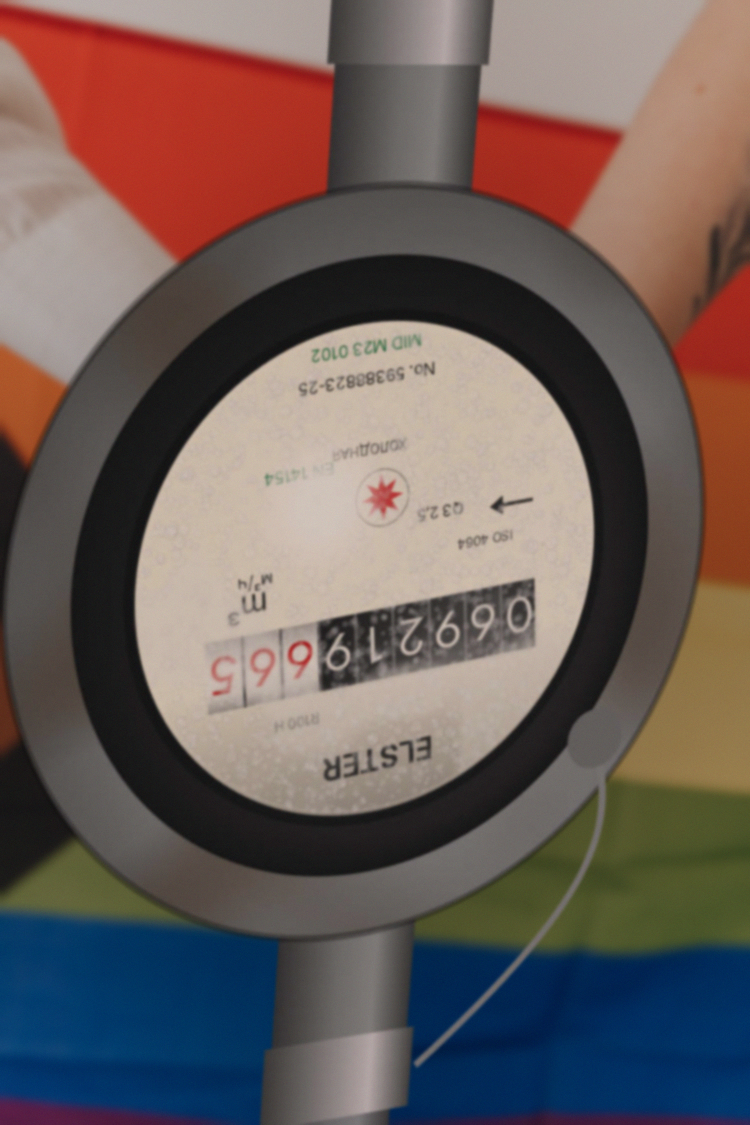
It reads **69219.665** m³
